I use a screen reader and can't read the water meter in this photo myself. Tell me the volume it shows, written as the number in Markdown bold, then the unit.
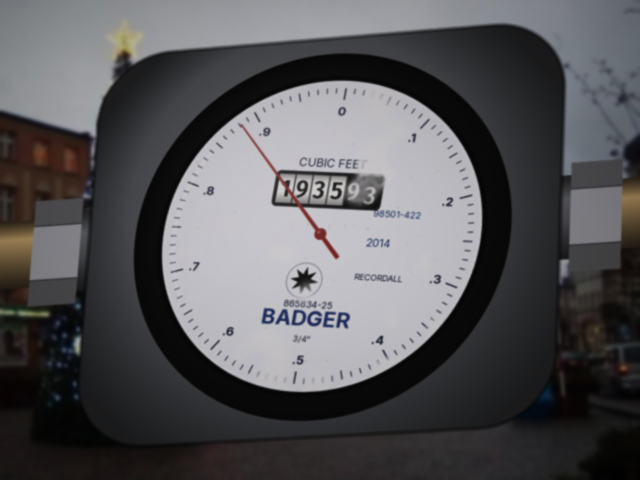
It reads **193592.88** ft³
